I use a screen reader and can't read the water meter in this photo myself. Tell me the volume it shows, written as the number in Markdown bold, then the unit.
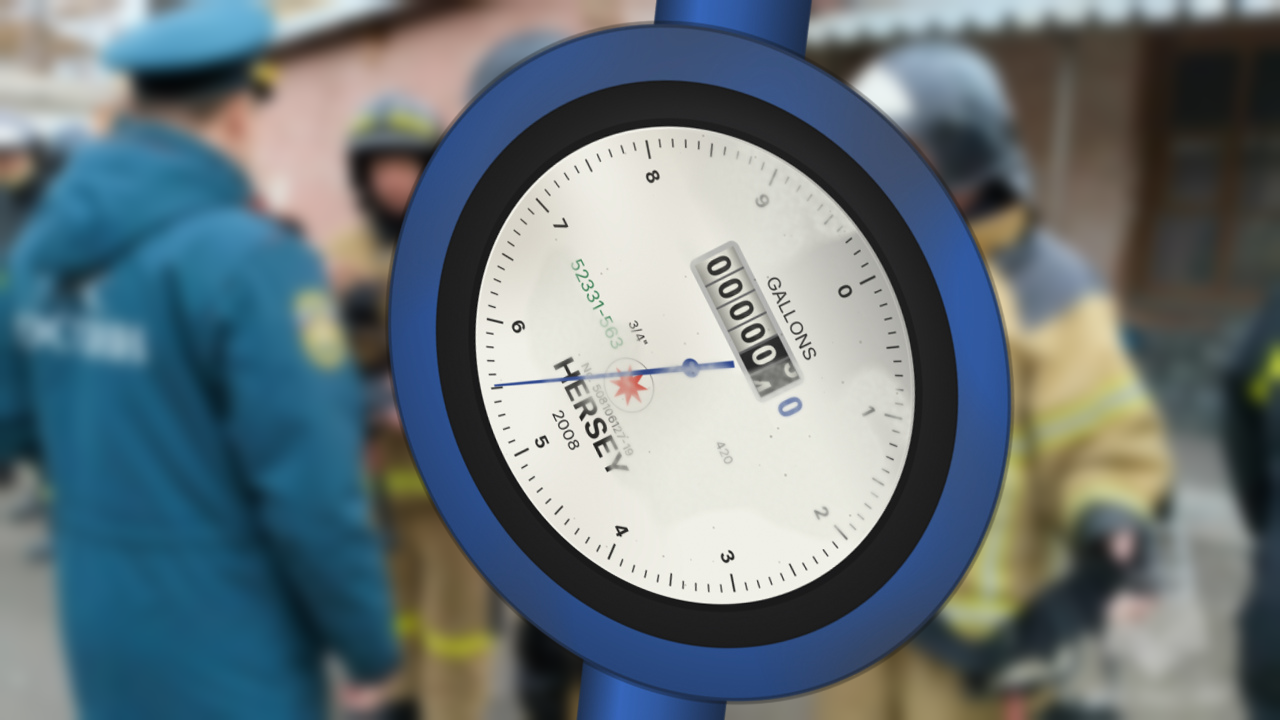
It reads **35.5** gal
